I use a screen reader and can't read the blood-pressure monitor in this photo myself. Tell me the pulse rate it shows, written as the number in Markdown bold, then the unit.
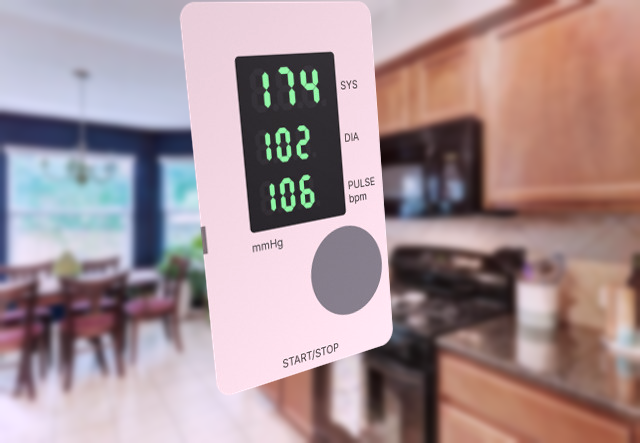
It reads **106** bpm
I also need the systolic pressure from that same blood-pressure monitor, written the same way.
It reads **174** mmHg
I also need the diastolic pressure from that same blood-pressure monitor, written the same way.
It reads **102** mmHg
